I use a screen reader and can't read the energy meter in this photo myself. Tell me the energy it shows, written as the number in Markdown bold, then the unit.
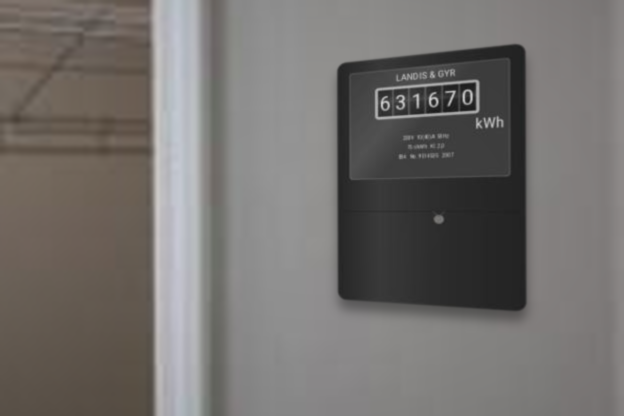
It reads **631670** kWh
